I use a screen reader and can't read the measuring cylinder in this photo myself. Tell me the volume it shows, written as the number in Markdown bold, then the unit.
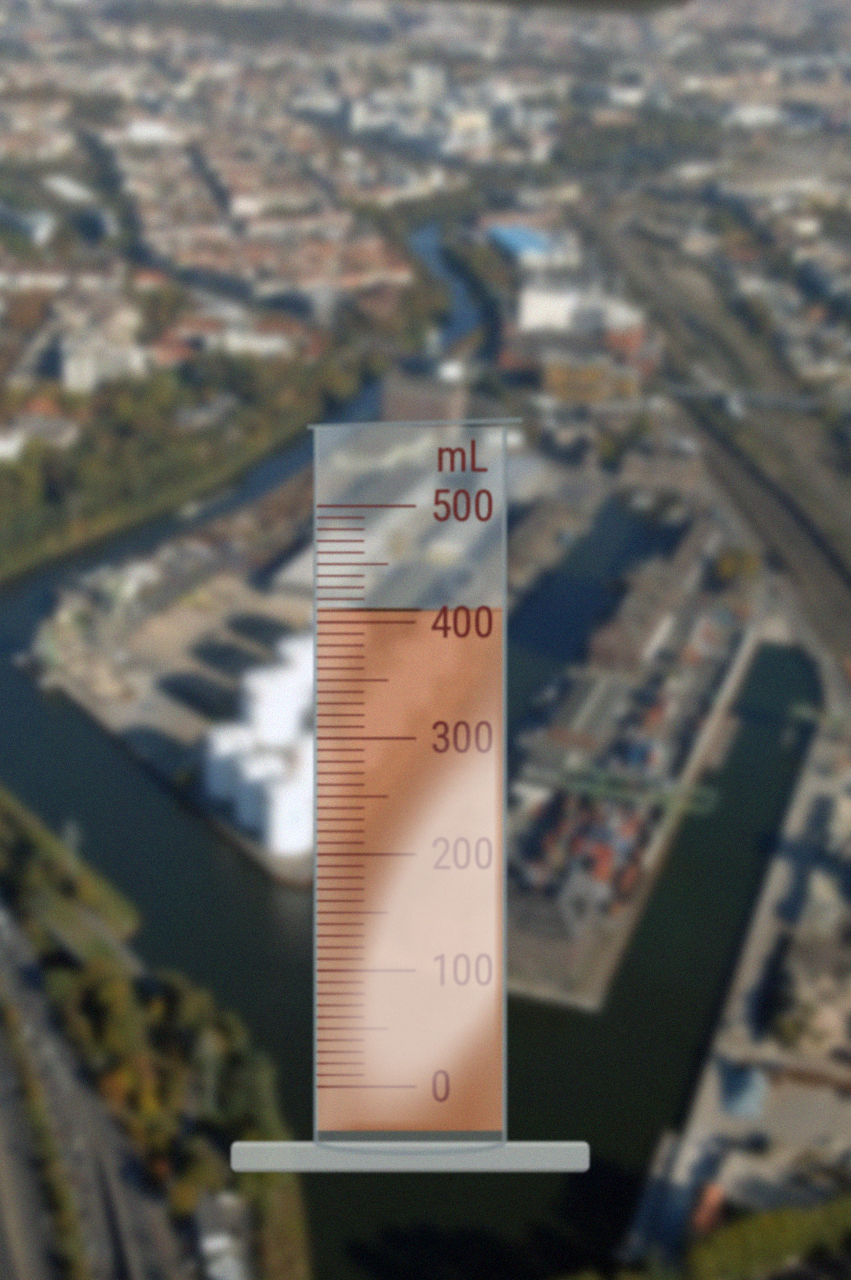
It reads **410** mL
